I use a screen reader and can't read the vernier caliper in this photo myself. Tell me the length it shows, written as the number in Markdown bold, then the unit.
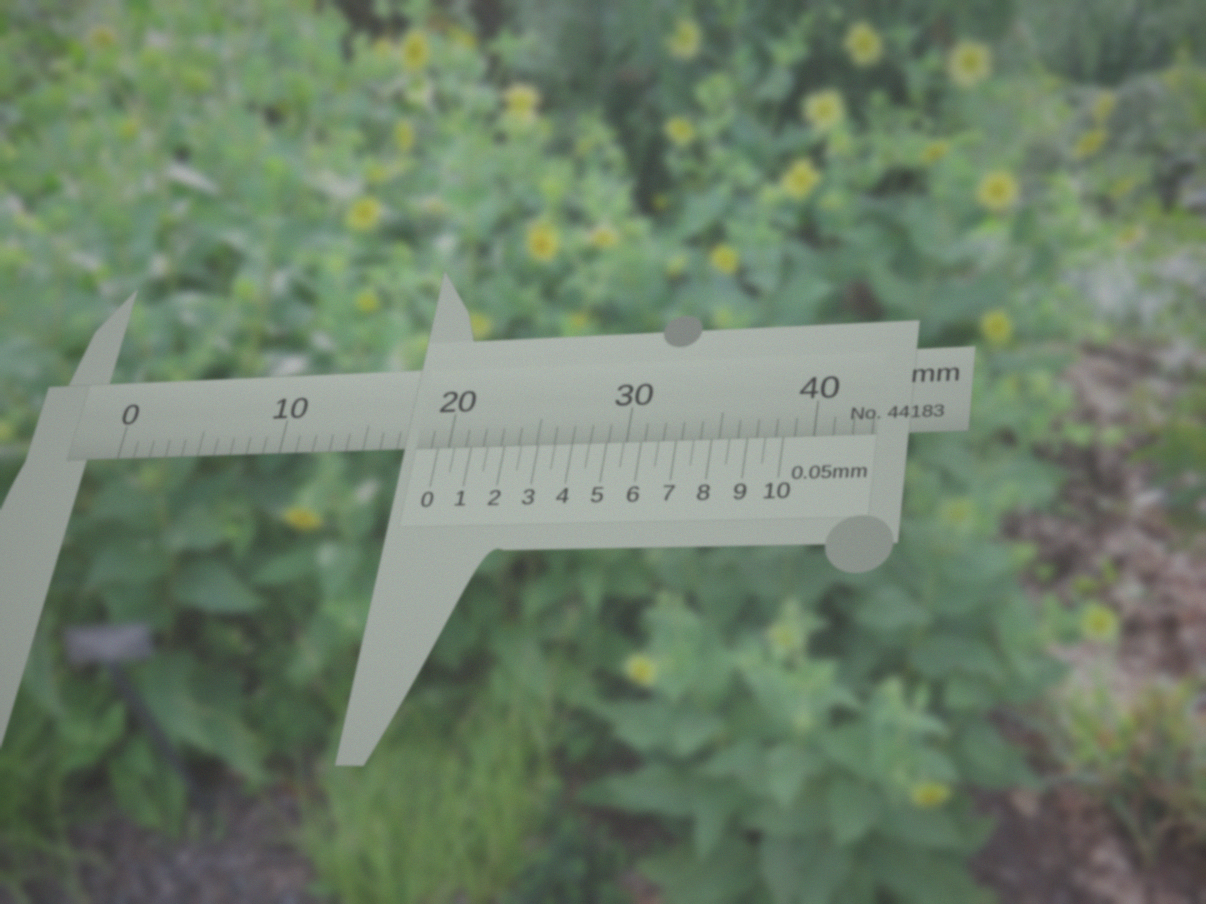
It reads **19.4** mm
